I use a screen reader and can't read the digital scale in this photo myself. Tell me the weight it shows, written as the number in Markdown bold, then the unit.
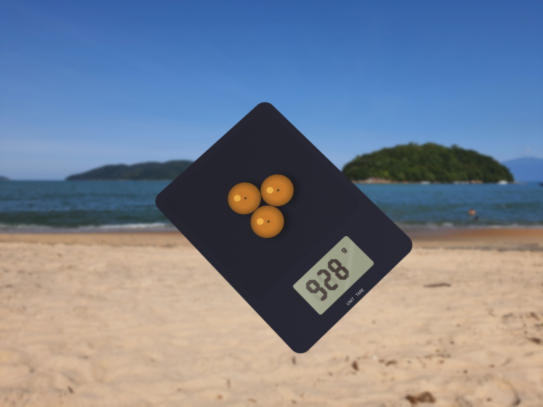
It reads **928** g
